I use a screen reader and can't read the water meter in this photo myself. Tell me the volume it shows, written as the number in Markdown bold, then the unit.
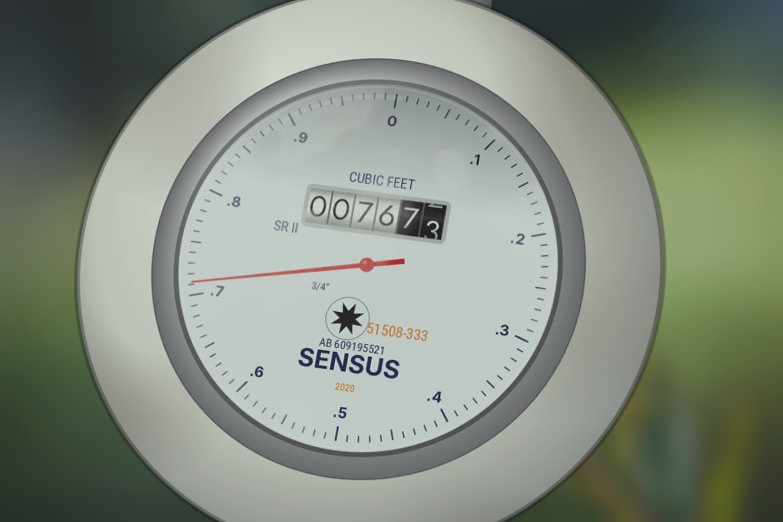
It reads **7672.71** ft³
